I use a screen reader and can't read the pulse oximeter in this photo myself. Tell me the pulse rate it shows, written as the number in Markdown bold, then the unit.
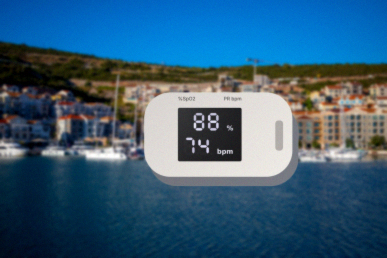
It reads **74** bpm
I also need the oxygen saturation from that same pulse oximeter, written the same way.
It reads **88** %
